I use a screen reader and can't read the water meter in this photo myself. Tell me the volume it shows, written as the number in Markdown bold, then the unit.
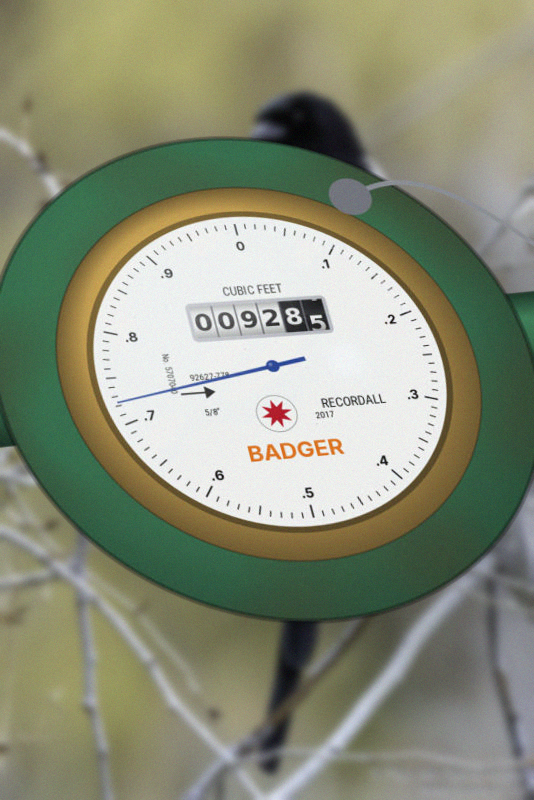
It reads **9284.72** ft³
